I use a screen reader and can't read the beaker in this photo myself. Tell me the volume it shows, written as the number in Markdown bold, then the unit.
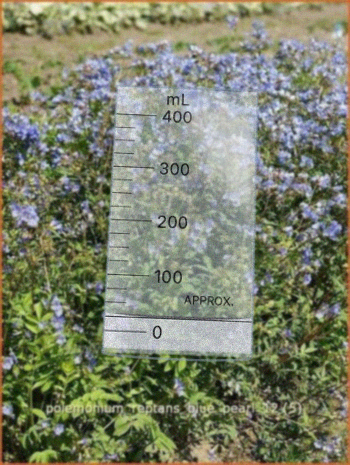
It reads **25** mL
